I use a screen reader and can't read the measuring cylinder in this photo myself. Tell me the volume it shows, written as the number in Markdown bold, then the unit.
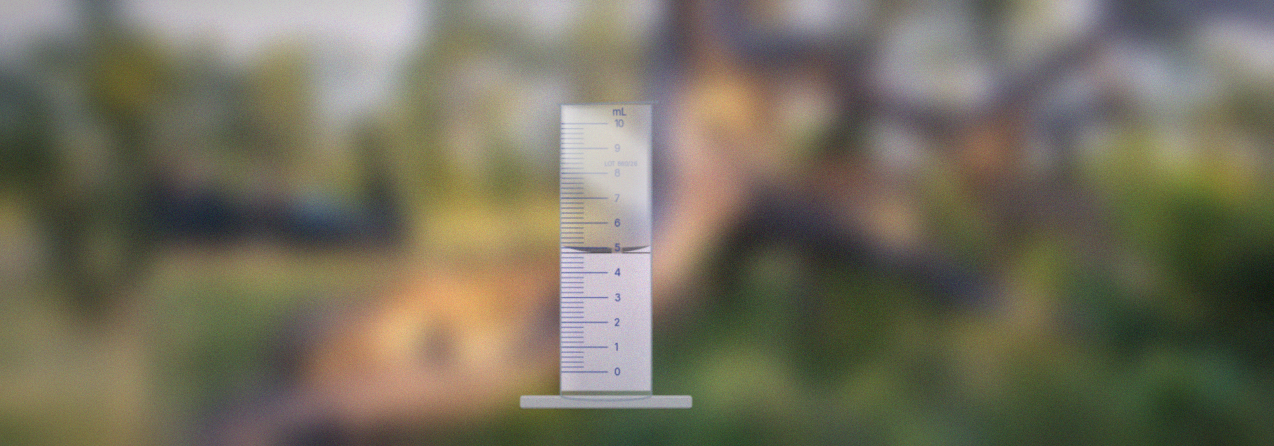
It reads **4.8** mL
